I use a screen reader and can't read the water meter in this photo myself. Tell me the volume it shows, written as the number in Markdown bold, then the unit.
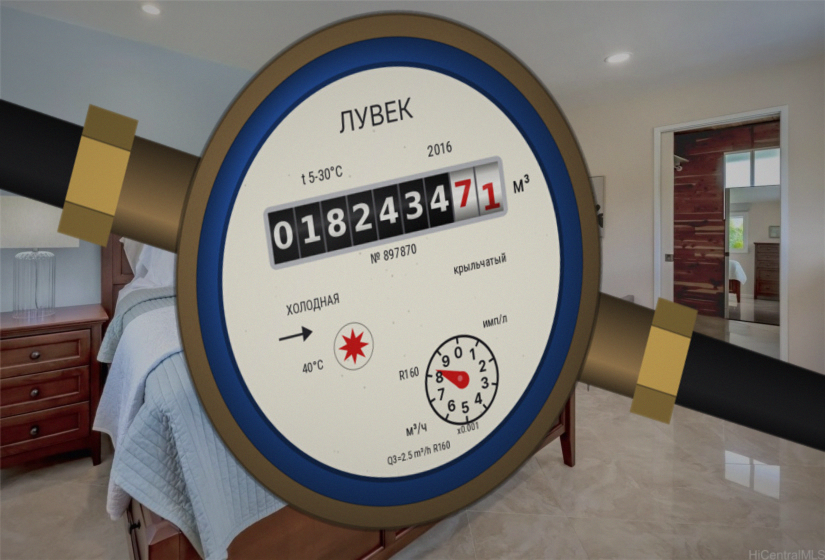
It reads **182434.708** m³
